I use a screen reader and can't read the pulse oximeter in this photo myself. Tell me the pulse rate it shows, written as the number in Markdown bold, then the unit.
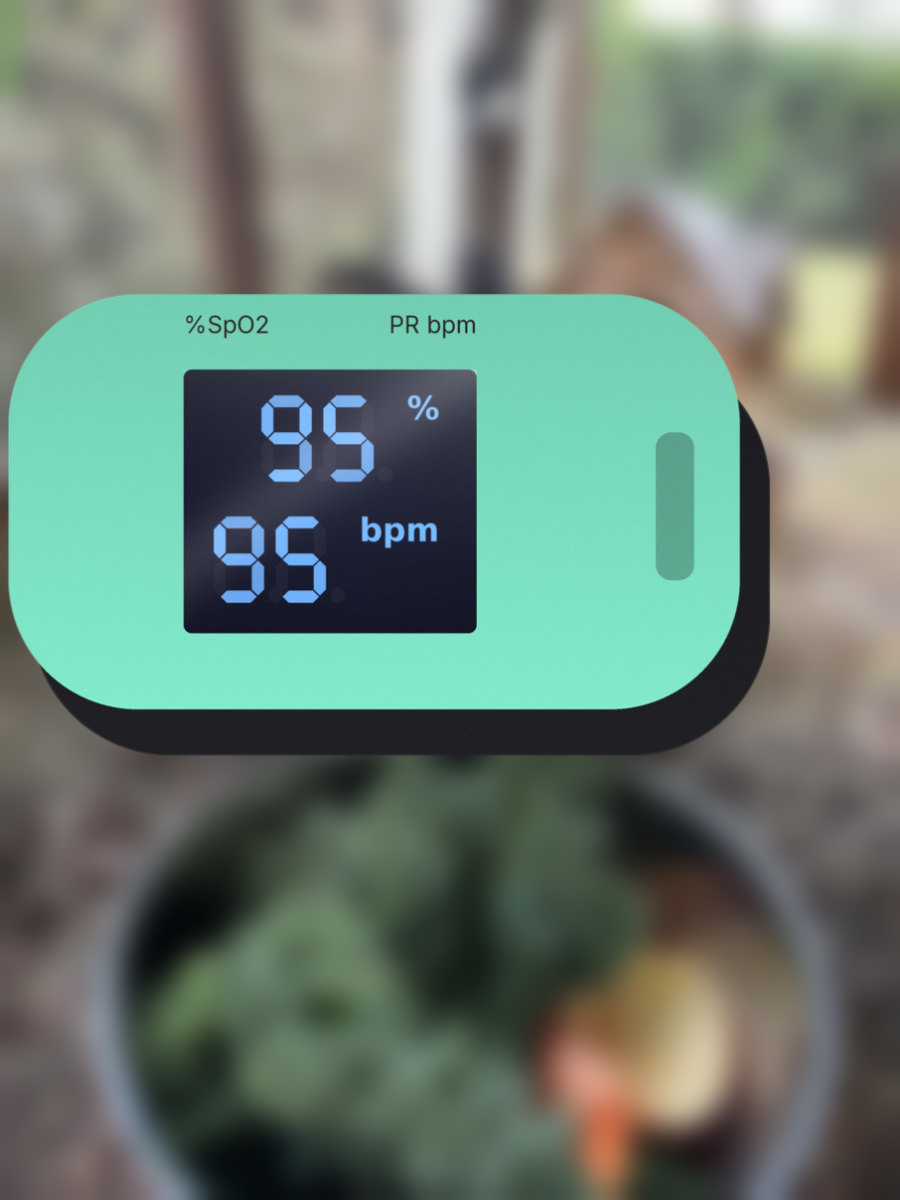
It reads **95** bpm
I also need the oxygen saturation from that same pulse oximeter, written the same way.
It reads **95** %
